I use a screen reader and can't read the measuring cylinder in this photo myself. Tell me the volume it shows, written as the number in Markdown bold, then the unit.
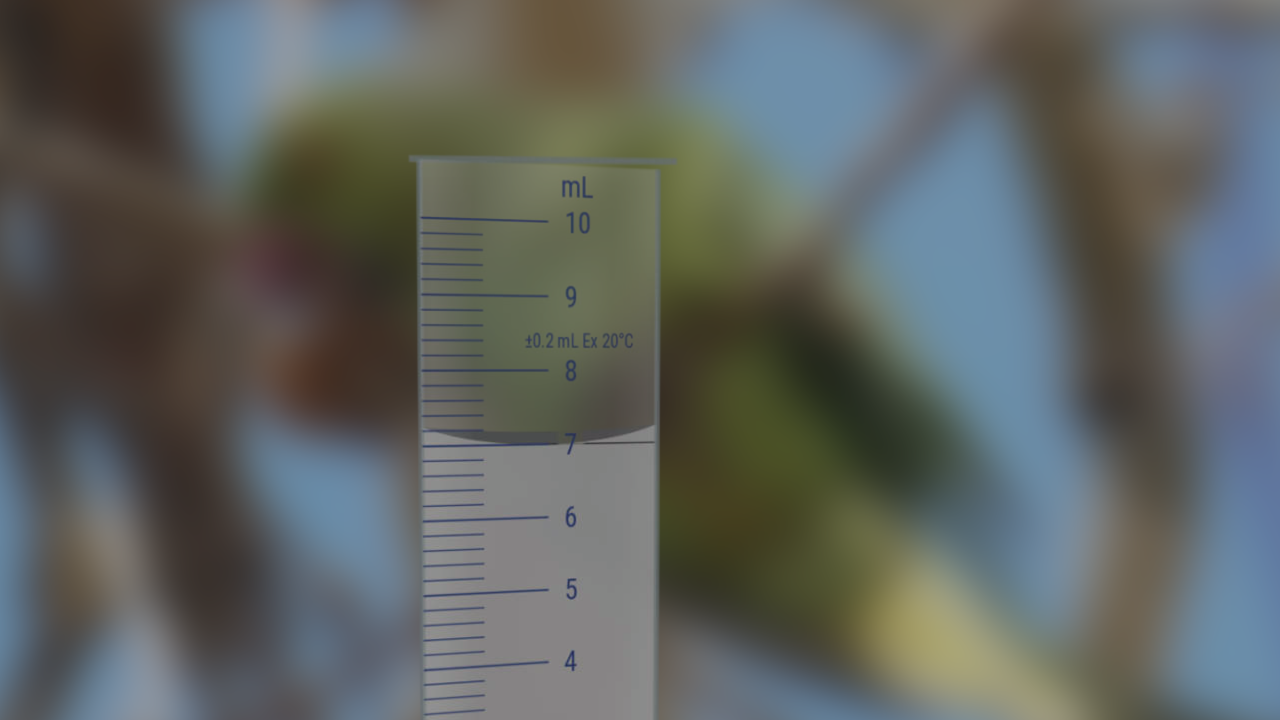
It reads **7** mL
